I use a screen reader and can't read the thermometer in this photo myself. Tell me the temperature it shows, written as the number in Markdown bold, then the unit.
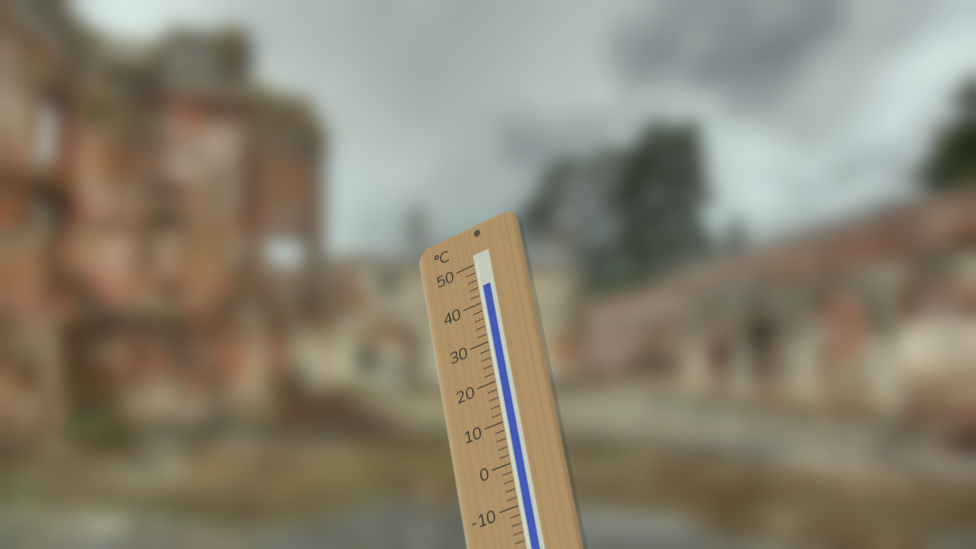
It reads **44** °C
